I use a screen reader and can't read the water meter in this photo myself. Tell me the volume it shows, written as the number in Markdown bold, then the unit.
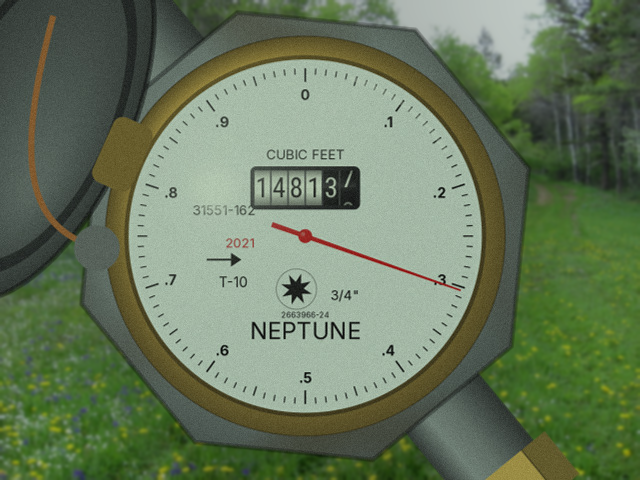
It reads **148137.30** ft³
